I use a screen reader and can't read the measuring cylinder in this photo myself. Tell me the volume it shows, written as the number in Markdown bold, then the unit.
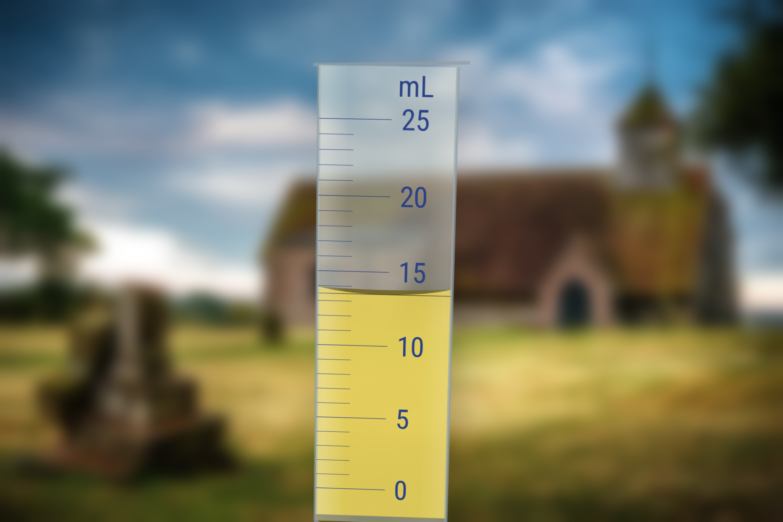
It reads **13.5** mL
